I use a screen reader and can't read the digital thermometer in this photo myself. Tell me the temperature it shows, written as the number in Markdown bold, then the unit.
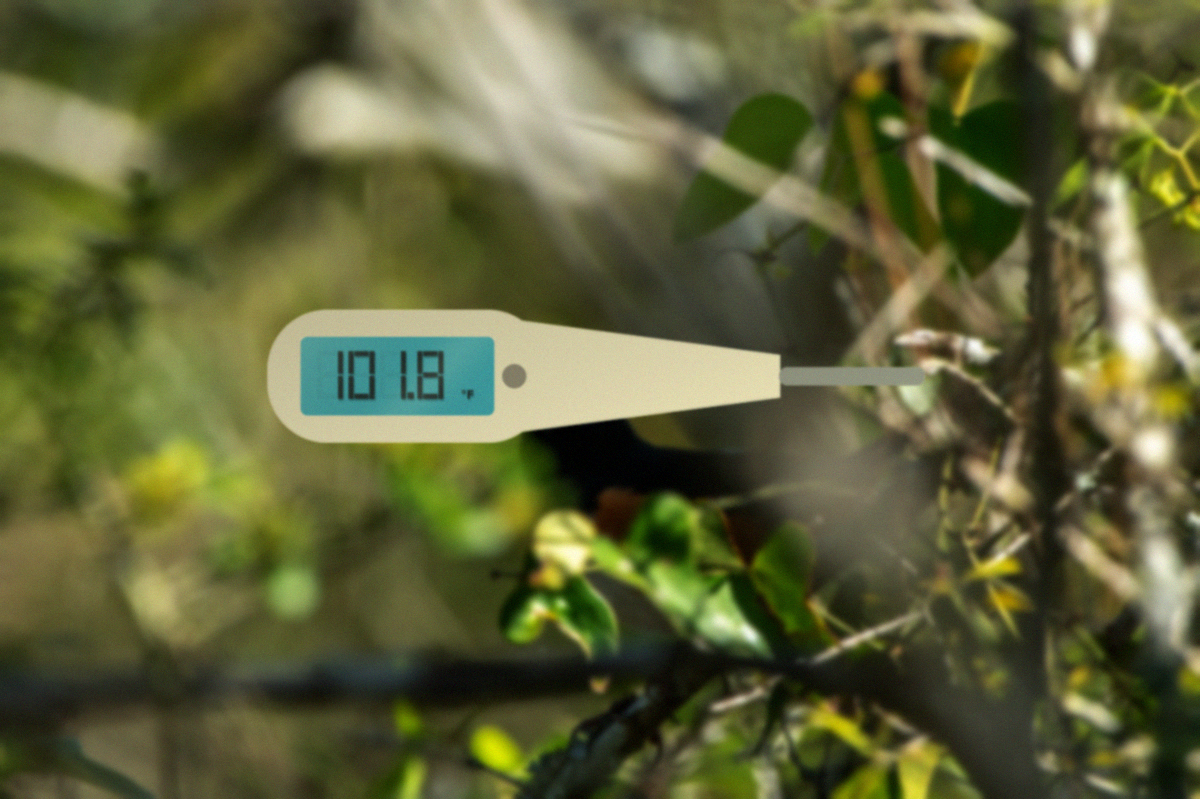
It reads **101.8** °F
